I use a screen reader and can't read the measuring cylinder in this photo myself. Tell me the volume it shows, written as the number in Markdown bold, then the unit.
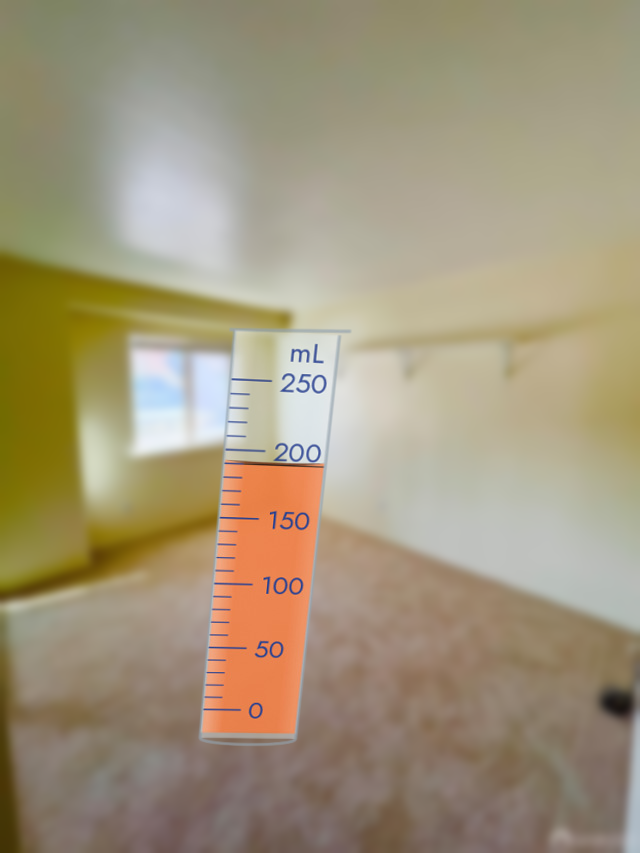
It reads **190** mL
